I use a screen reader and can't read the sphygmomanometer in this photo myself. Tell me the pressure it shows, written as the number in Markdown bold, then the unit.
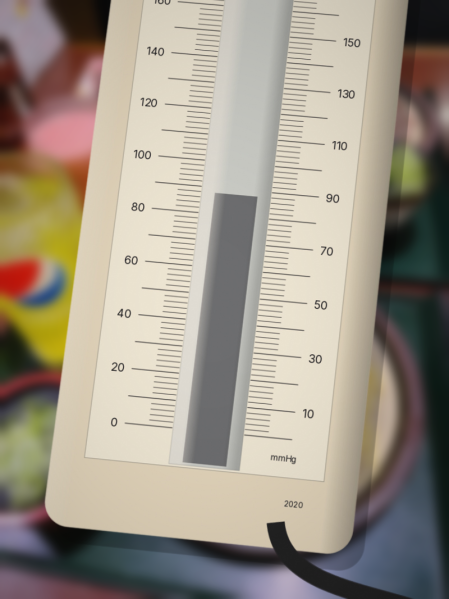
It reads **88** mmHg
